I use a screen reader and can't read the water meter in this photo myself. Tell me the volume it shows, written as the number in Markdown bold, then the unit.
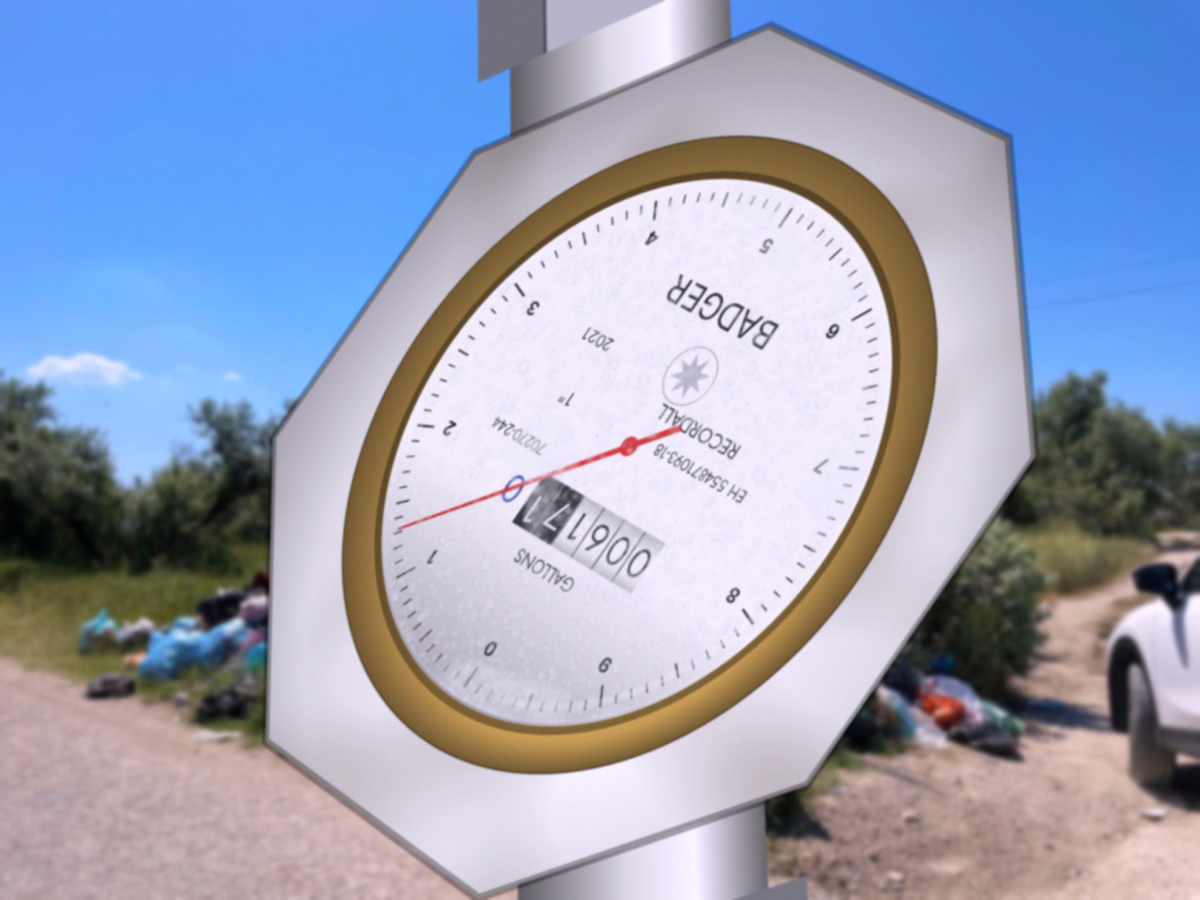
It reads **61711.3** gal
